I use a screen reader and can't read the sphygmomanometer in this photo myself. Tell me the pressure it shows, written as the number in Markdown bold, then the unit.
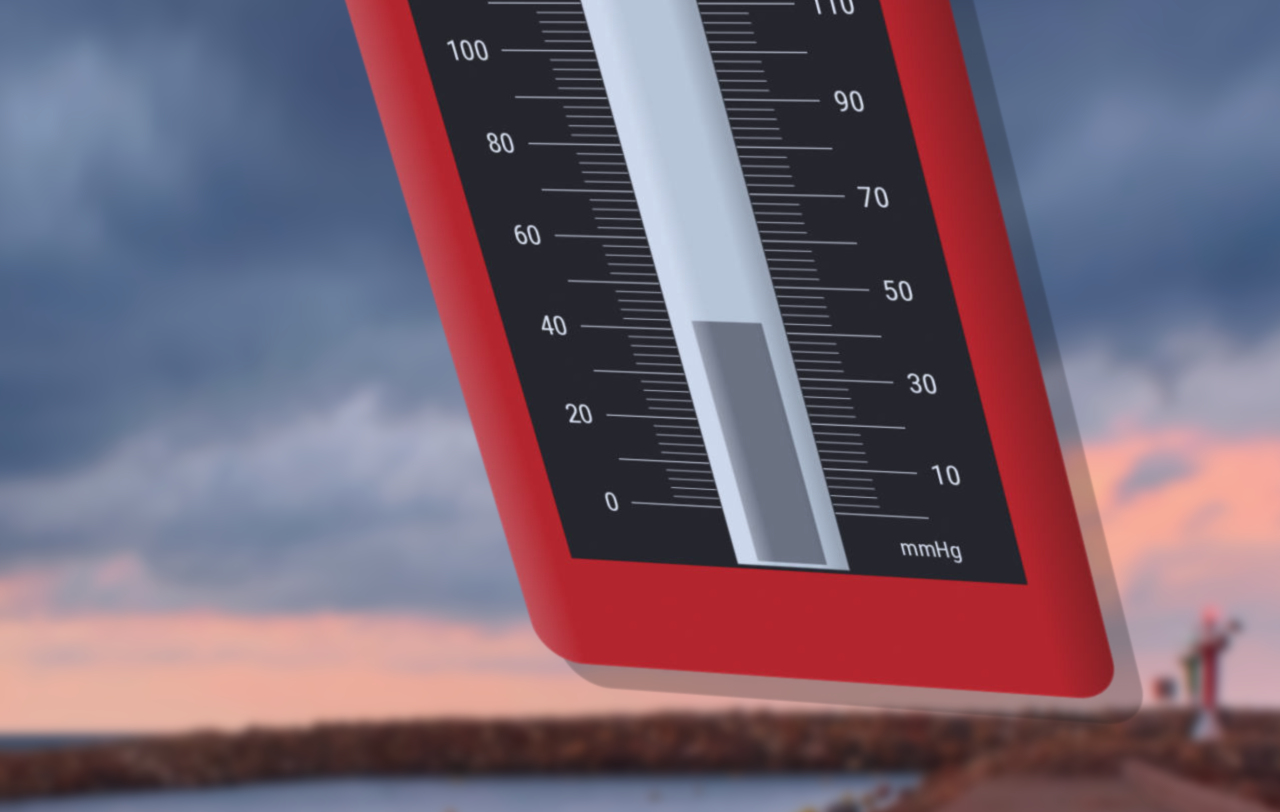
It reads **42** mmHg
